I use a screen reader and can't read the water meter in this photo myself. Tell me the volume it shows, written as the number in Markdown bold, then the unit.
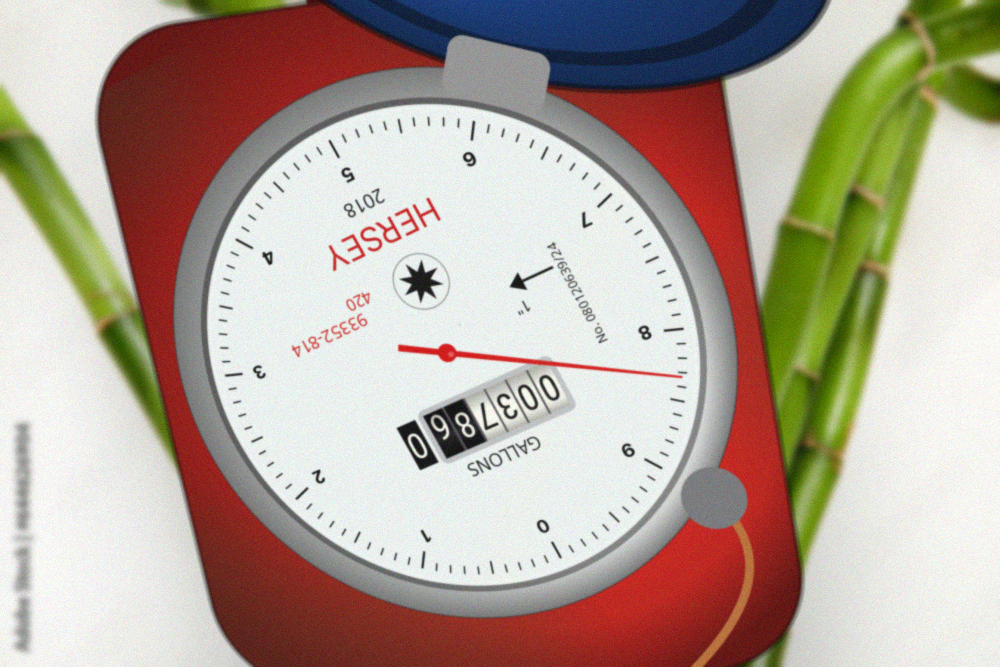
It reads **37858.3** gal
